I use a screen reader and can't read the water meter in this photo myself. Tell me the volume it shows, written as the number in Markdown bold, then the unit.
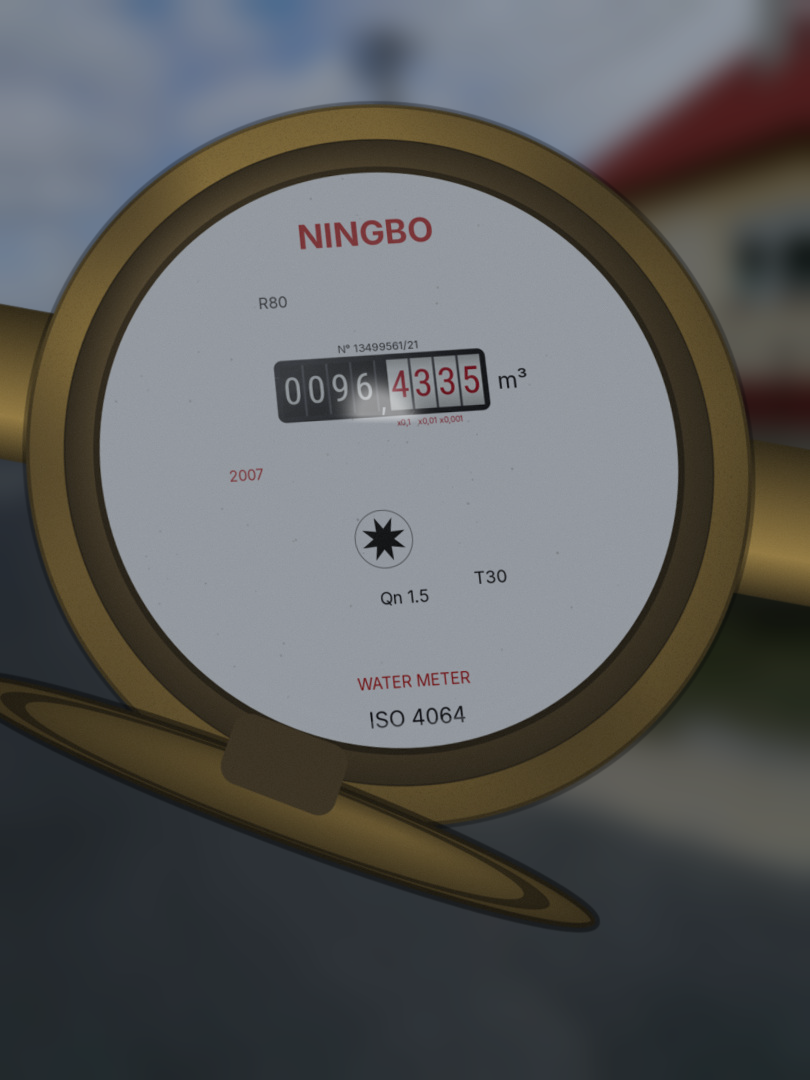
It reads **96.4335** m³
